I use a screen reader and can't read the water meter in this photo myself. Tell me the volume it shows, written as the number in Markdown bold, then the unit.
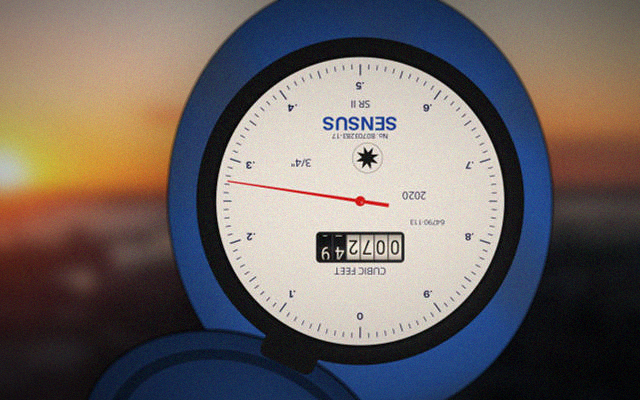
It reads **7249.27** ft³
